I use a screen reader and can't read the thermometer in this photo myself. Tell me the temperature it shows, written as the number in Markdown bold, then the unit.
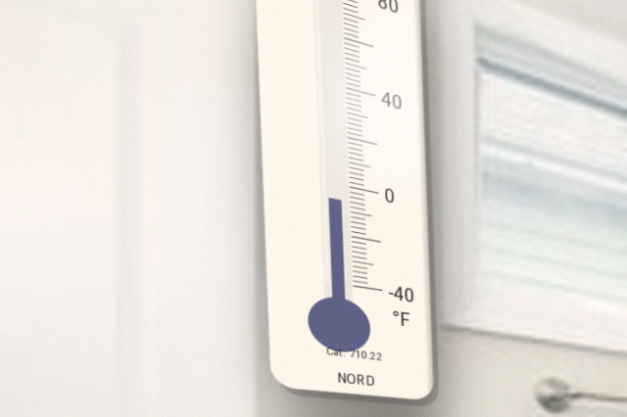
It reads **-6** °F
